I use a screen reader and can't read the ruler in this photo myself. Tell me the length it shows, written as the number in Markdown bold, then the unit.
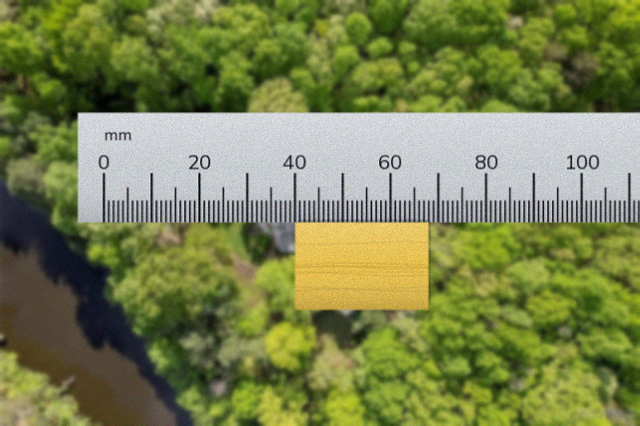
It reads **28** mm
